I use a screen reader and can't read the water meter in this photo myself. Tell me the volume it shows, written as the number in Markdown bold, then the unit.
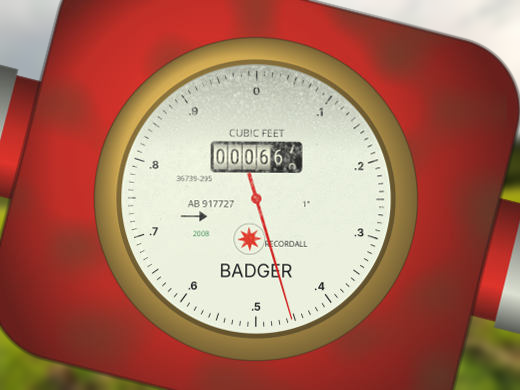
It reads **667.45** ft³
